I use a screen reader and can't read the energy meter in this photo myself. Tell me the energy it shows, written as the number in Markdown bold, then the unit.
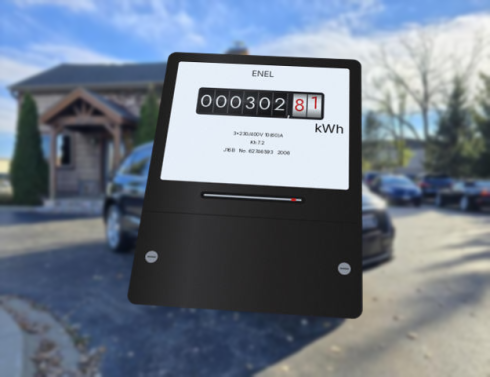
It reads **302.81** kWh
